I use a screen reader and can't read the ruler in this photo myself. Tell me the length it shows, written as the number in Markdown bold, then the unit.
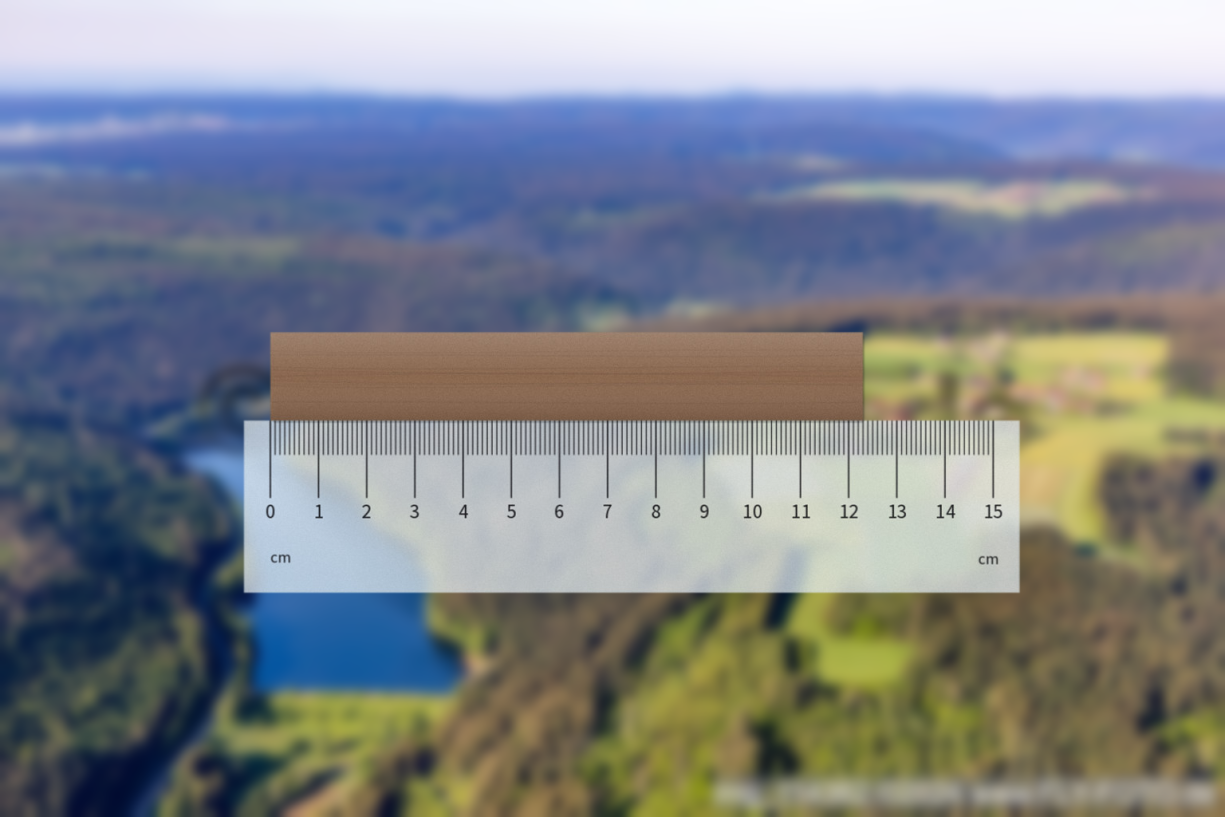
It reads **12.3** cm
